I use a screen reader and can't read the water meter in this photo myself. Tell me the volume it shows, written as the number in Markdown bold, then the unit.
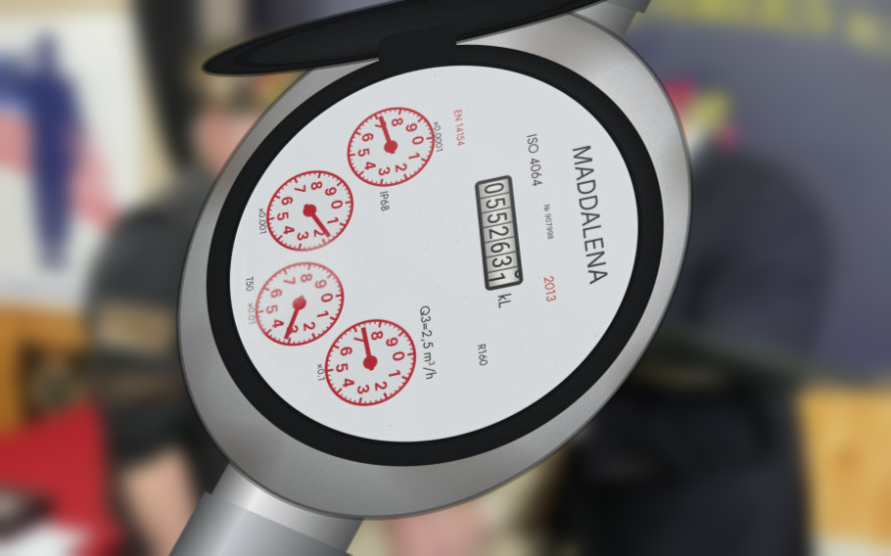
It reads **552630.7317** kL
